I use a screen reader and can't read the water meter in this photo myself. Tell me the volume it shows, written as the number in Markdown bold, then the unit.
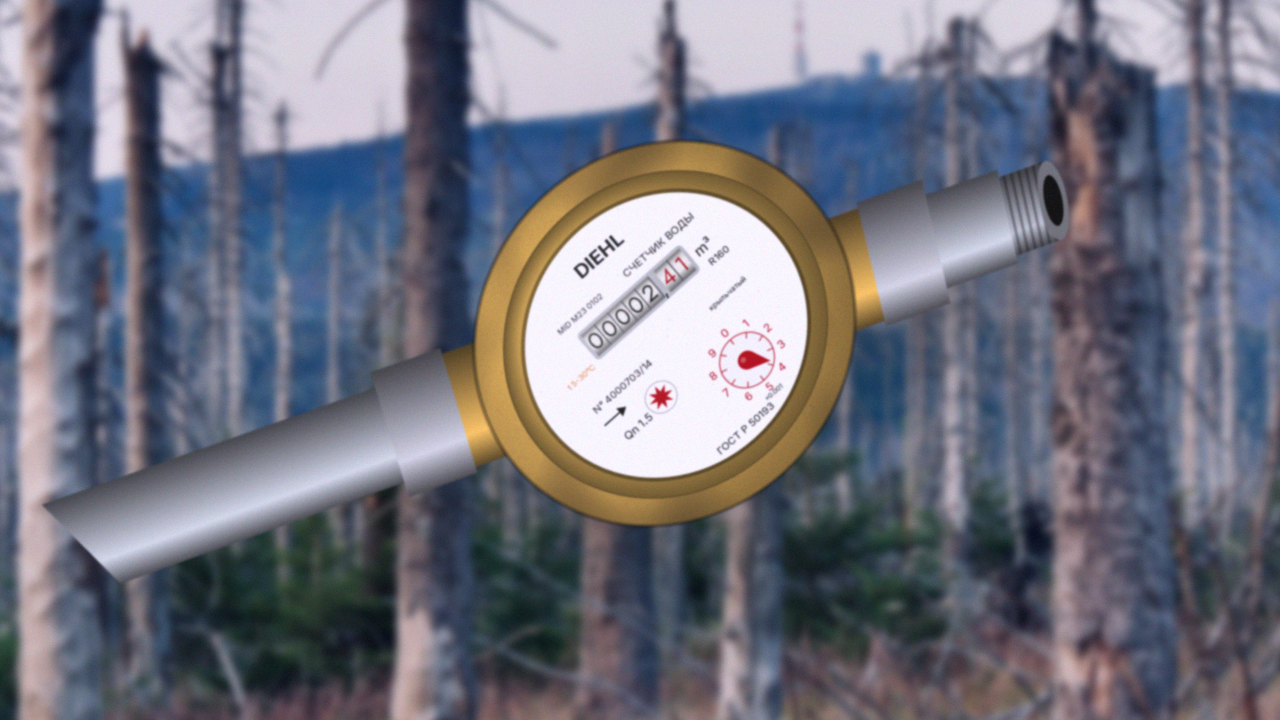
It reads **2.413** m³
